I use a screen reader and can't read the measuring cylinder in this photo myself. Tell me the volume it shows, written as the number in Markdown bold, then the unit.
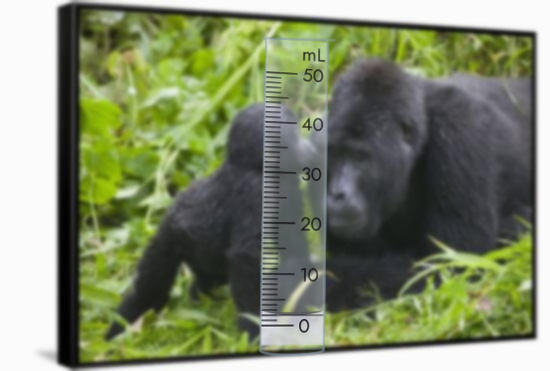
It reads **2** mL
